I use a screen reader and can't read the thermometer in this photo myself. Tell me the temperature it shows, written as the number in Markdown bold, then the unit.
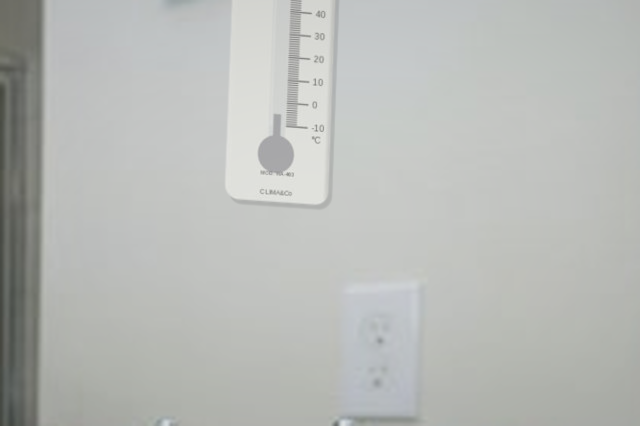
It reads **-5** °C
